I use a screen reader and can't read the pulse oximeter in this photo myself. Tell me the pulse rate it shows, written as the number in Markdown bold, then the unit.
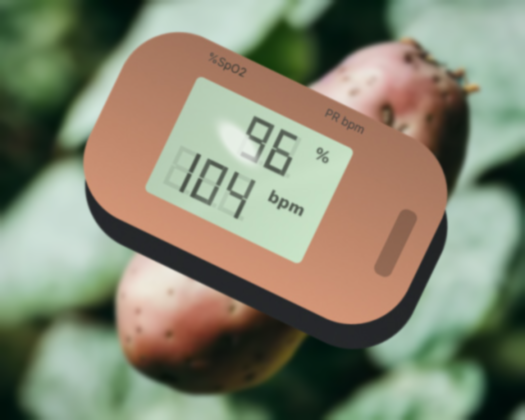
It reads **104** bpm
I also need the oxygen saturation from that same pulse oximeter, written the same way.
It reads **96** %
